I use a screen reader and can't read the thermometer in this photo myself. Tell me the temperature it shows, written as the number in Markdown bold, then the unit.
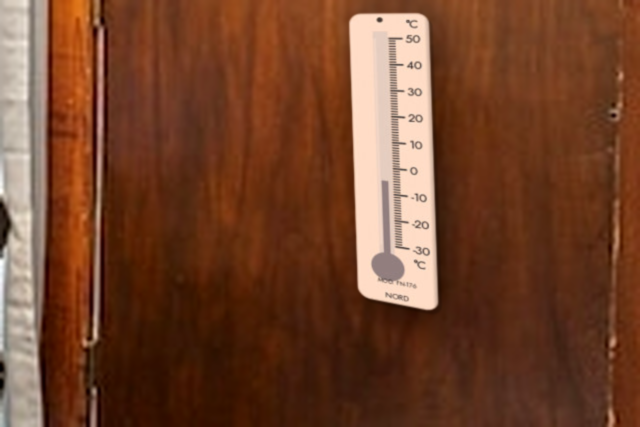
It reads **-5** °C
